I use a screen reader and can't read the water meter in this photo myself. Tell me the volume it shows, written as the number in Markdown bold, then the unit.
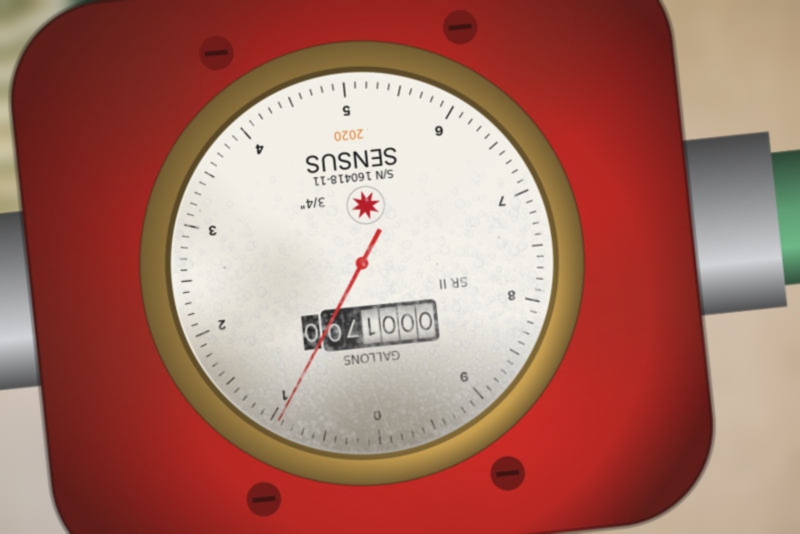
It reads **1700.9** gal
